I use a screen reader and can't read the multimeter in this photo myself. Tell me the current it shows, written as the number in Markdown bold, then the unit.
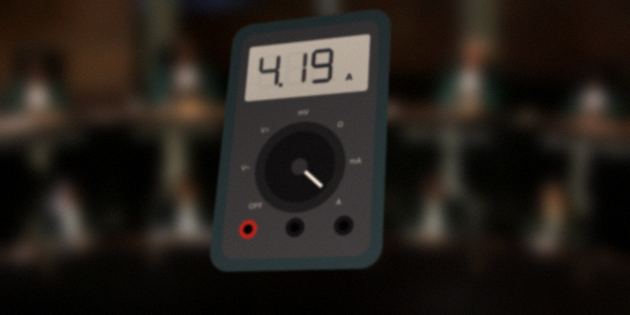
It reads **4.19** A
